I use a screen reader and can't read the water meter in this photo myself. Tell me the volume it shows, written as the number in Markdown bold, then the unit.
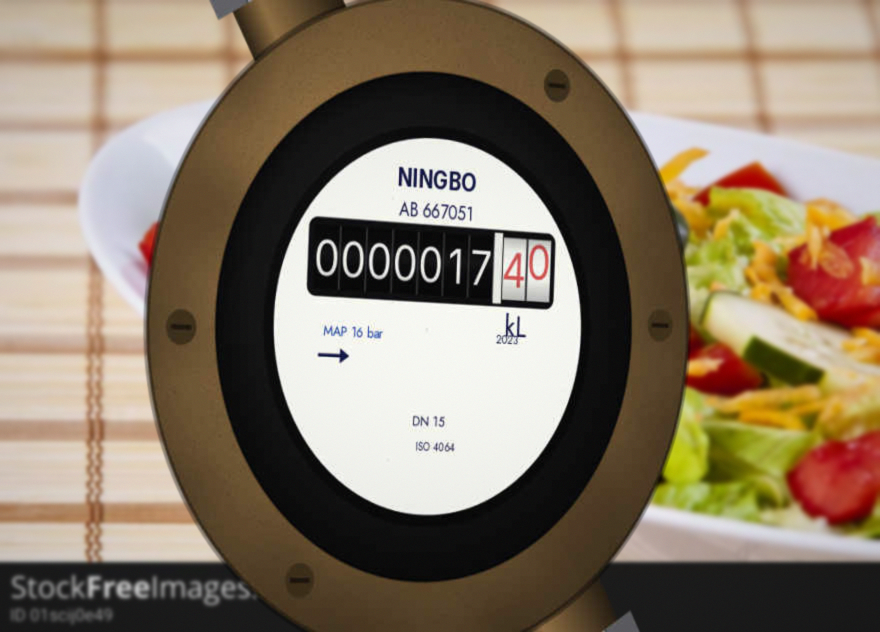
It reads **17.40** kL
